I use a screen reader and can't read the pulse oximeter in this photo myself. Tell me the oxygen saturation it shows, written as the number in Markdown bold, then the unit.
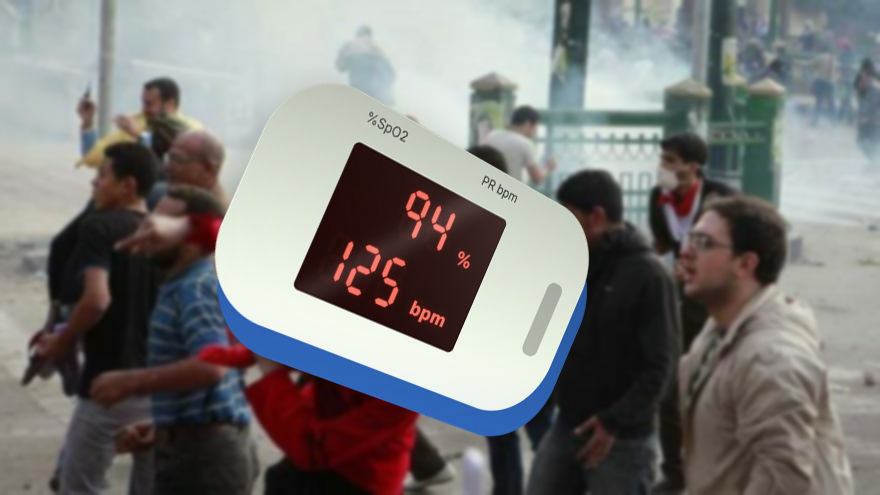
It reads **94** %
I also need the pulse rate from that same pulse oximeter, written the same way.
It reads **125** bpm
